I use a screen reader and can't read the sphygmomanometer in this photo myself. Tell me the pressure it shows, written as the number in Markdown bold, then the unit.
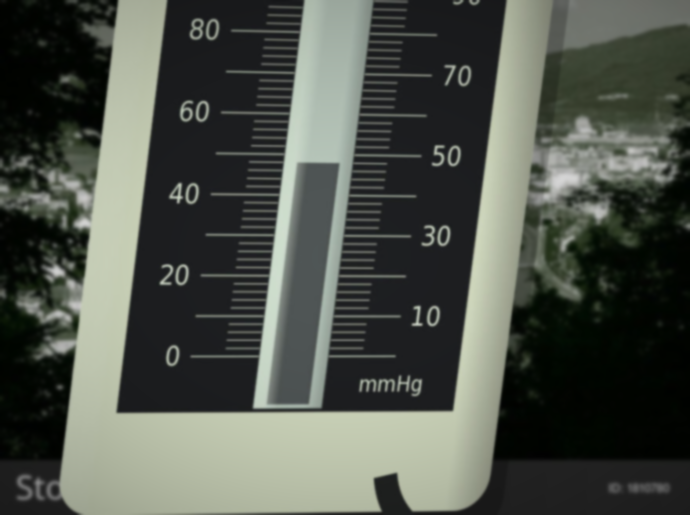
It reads **48** mmHg
